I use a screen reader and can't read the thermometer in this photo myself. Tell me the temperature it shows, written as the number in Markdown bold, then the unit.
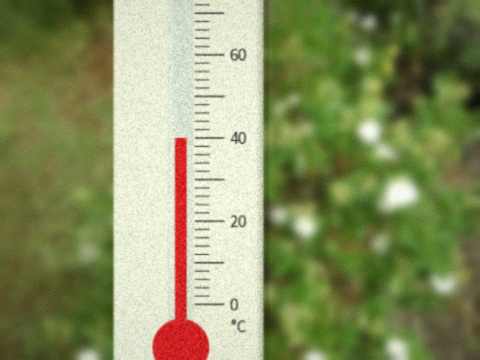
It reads **40** °C
